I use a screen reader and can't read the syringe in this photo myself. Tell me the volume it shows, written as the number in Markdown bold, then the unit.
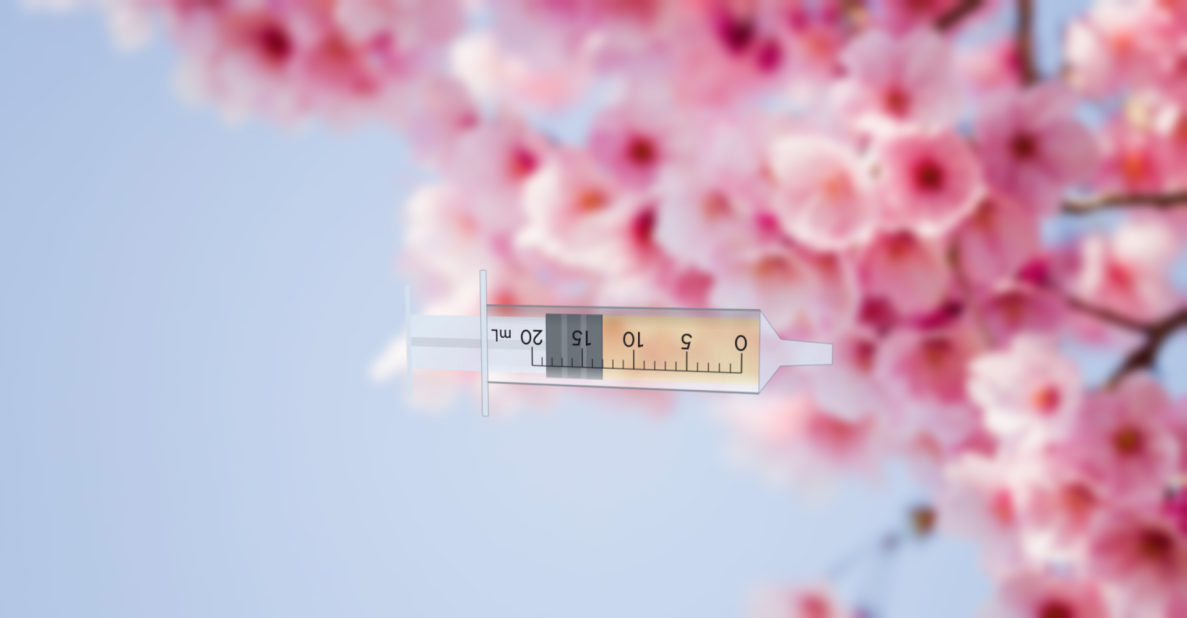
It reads **13** mL
